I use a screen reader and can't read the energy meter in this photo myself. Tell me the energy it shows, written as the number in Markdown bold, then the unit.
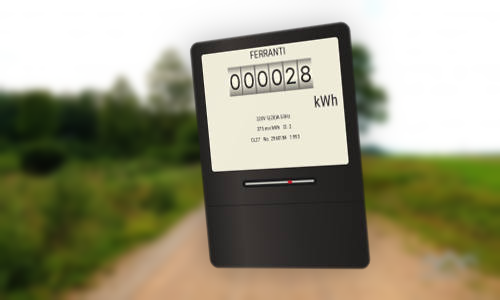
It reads **28** kWh
